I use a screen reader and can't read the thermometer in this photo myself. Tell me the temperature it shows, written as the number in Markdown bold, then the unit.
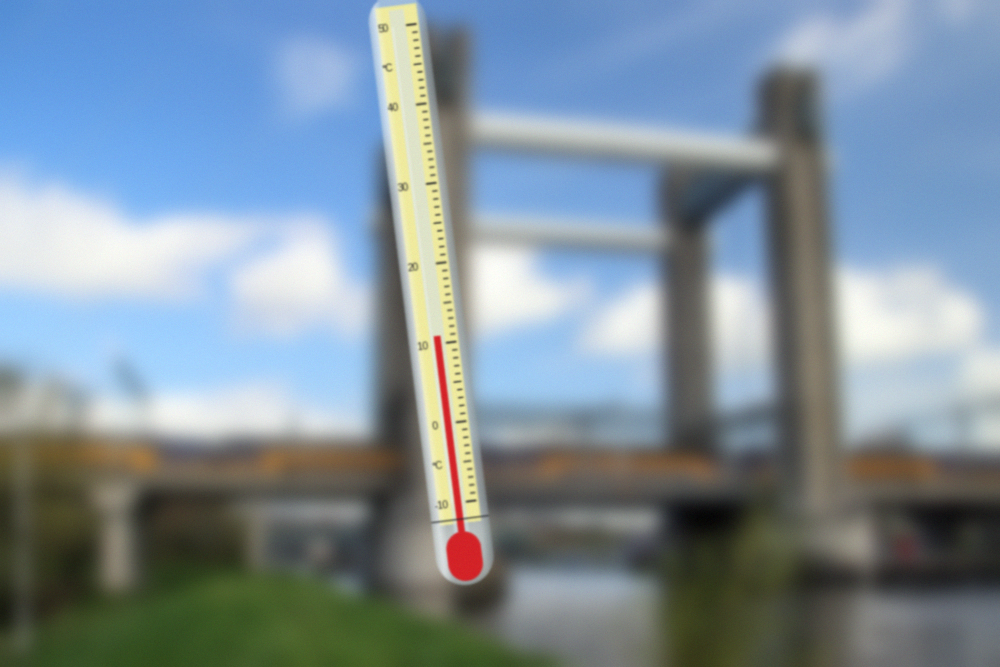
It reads **11** °C
